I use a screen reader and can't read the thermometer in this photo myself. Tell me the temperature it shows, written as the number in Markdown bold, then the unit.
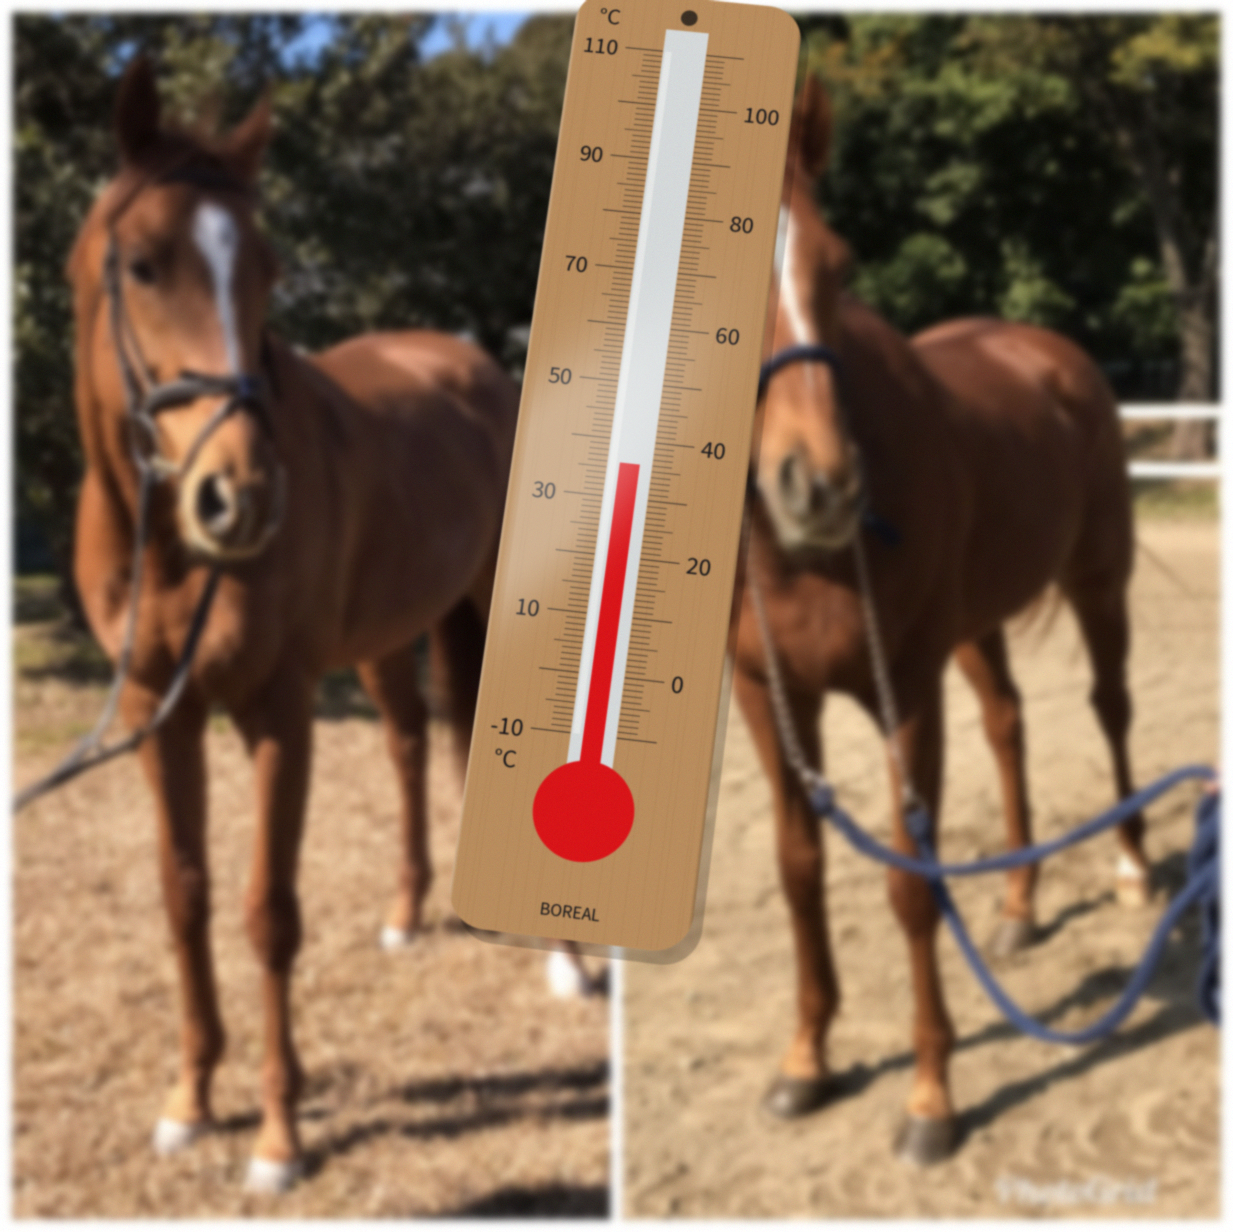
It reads **36** °C
